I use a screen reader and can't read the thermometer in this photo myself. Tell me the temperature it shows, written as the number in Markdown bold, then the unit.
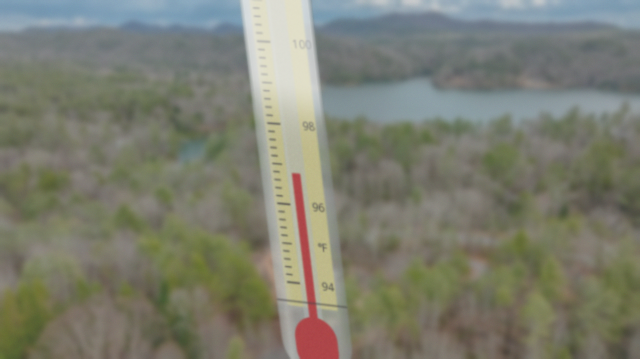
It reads **96.8** °F
